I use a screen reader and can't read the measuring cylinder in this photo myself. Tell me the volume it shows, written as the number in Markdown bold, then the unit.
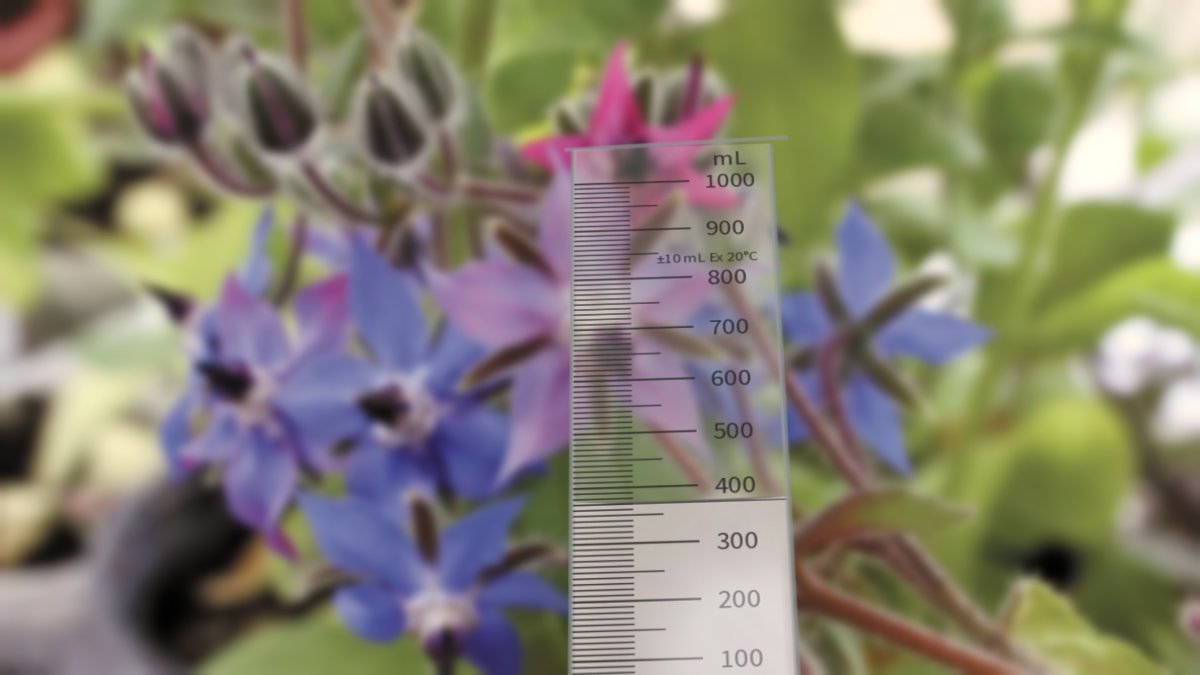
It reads **370** mL
